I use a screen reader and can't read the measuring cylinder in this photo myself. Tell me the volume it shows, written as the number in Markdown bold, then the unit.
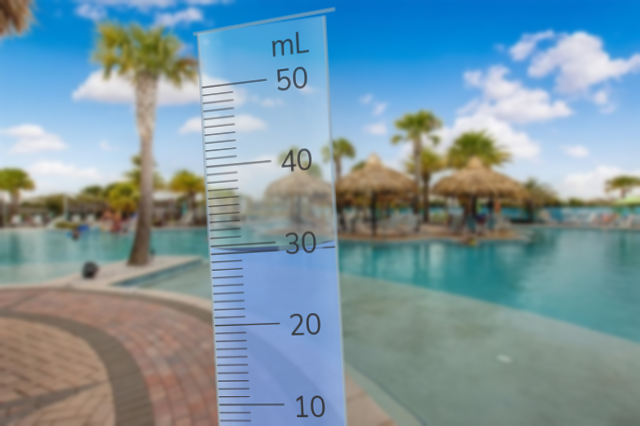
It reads **29** mL
